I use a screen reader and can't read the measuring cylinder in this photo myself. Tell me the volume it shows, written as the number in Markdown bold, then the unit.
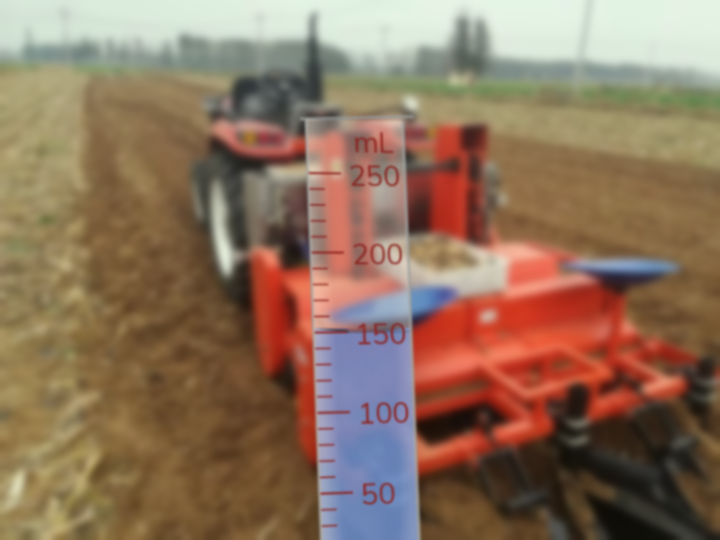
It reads **150** mL
